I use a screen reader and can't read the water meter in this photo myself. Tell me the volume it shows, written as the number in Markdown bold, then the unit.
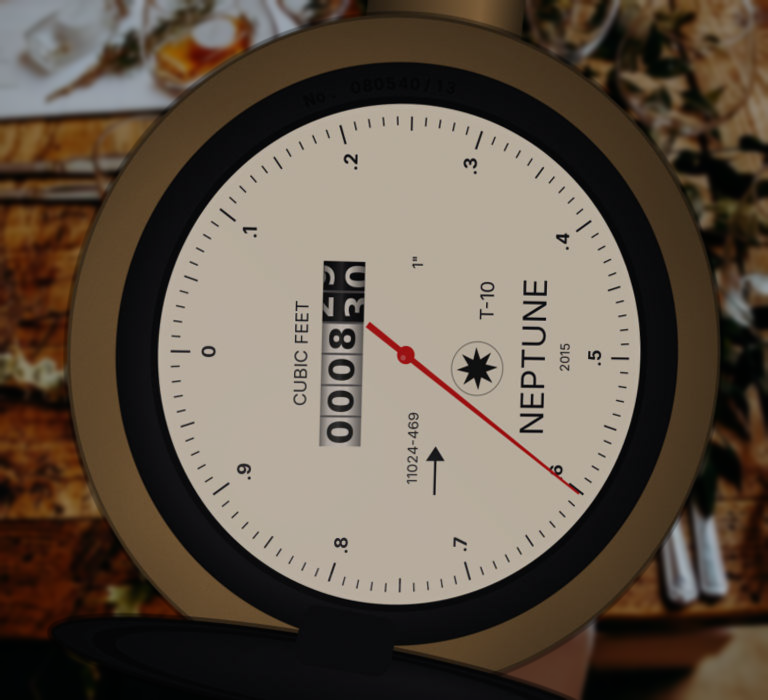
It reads **829.60** ft³
